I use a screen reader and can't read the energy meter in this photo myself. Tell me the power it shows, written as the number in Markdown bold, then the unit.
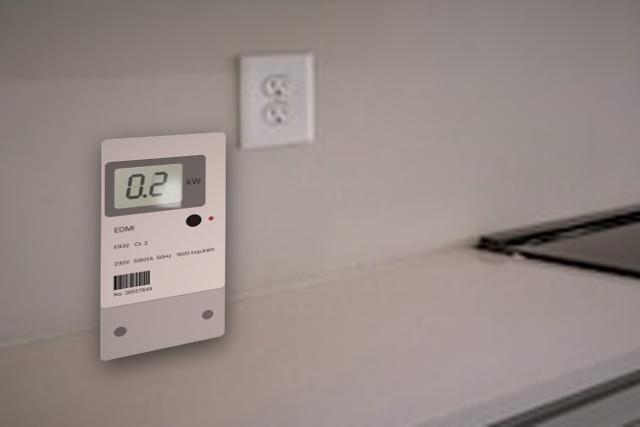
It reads **0.2** kW
